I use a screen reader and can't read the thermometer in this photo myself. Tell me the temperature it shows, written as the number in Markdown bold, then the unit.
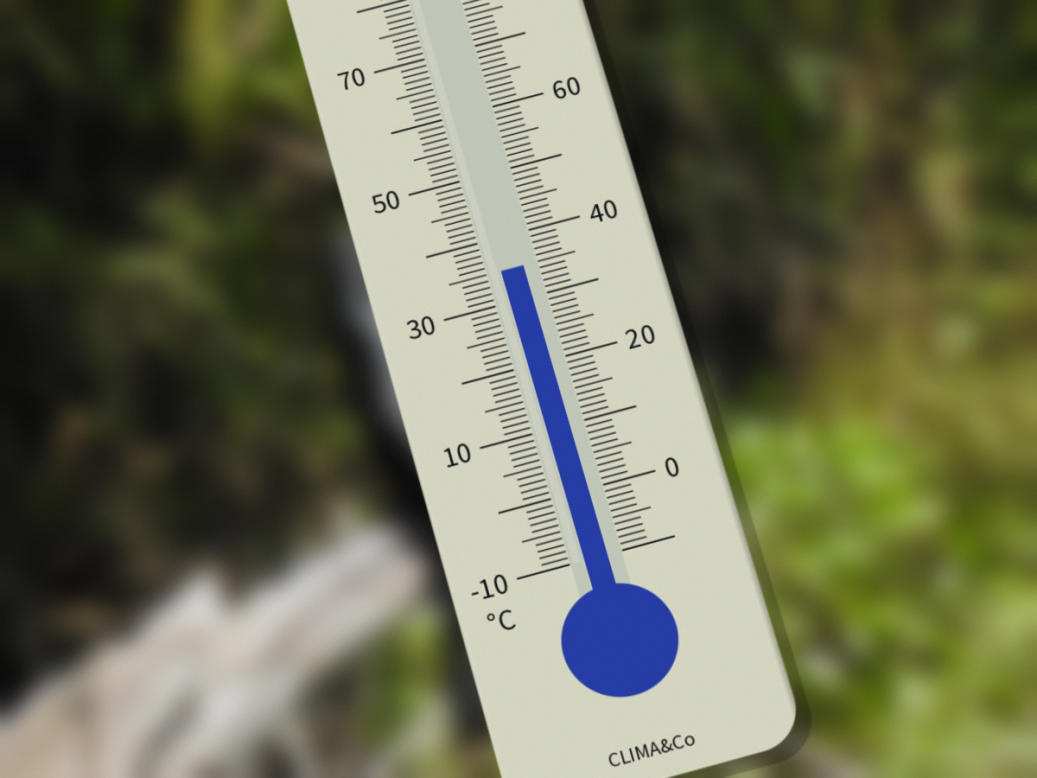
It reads **35** °C
